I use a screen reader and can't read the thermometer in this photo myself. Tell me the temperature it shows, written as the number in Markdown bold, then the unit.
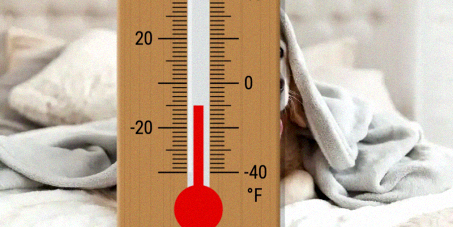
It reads **-10** °F
